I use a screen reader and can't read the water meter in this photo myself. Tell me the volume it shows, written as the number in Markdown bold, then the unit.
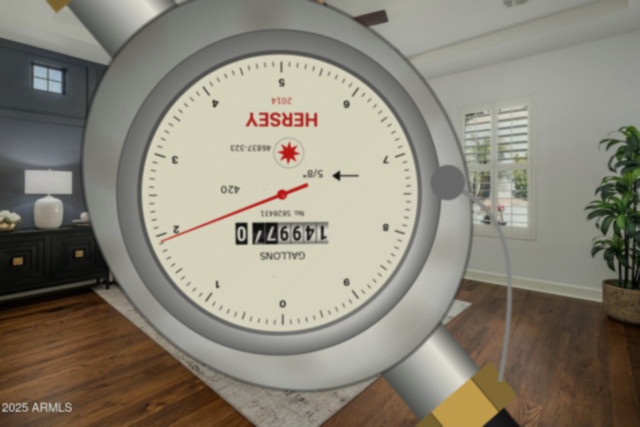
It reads **1499771.9** gal
